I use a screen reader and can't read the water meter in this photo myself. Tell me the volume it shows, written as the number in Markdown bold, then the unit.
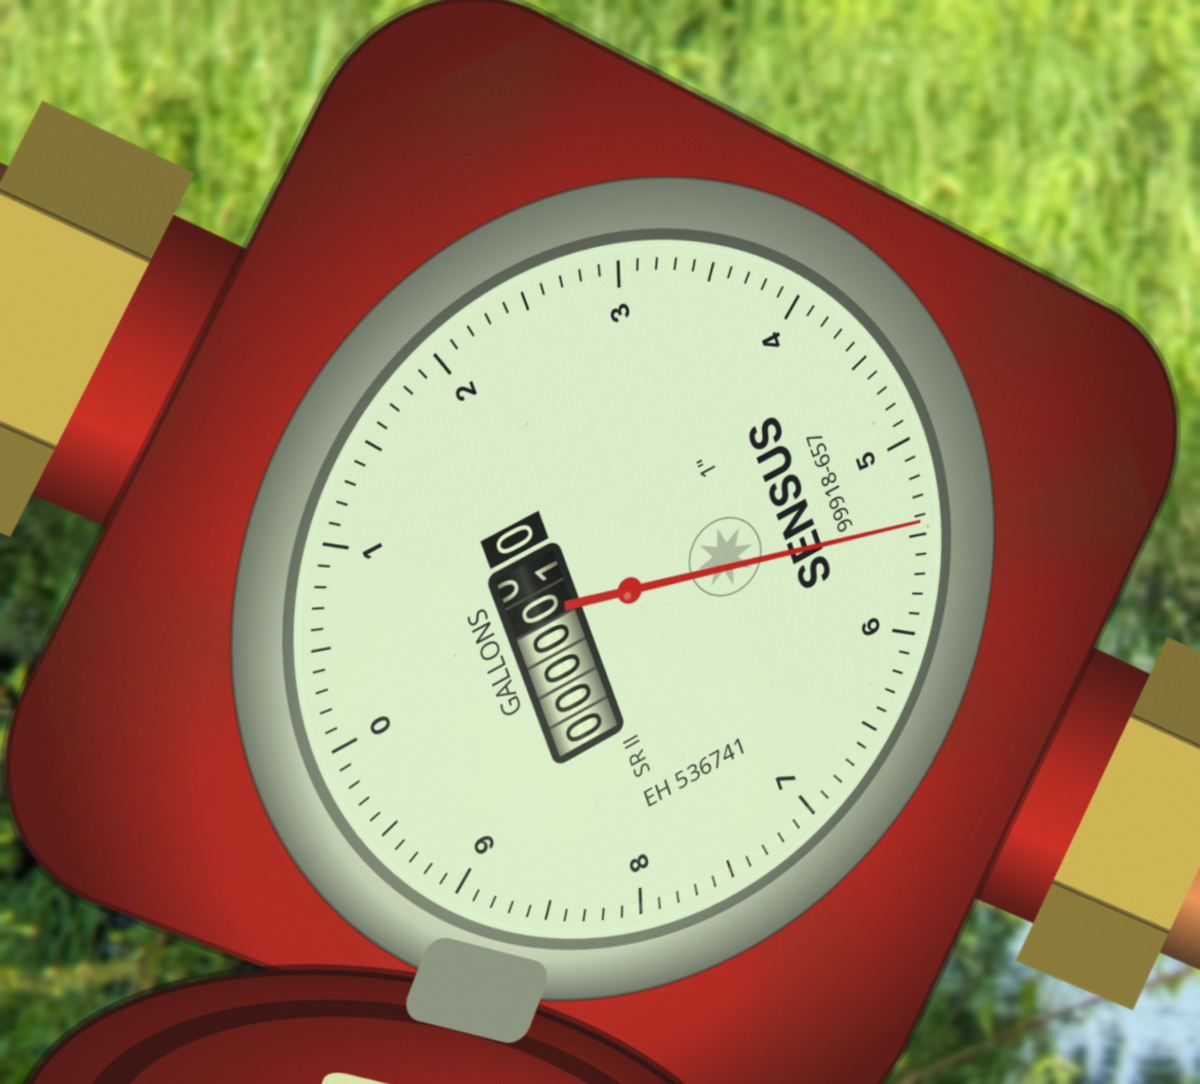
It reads **5.4** gal
